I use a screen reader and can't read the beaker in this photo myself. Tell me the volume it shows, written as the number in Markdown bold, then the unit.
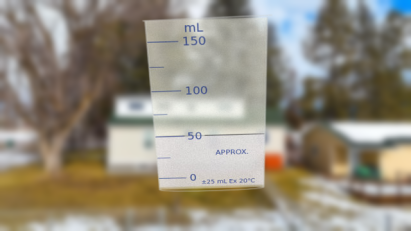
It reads **50** mL
